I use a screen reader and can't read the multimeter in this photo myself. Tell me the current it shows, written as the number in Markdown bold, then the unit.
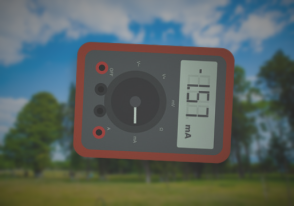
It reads **-1.57** mA
